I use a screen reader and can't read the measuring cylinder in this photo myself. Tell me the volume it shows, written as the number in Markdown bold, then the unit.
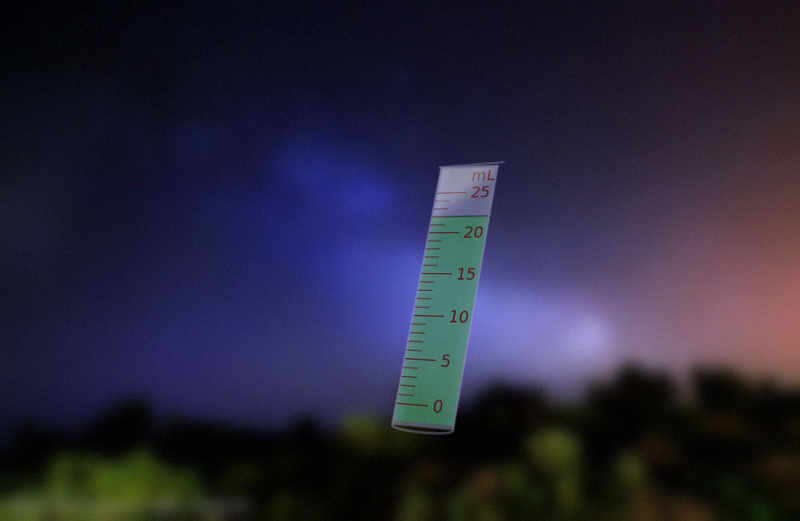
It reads **22** mL
